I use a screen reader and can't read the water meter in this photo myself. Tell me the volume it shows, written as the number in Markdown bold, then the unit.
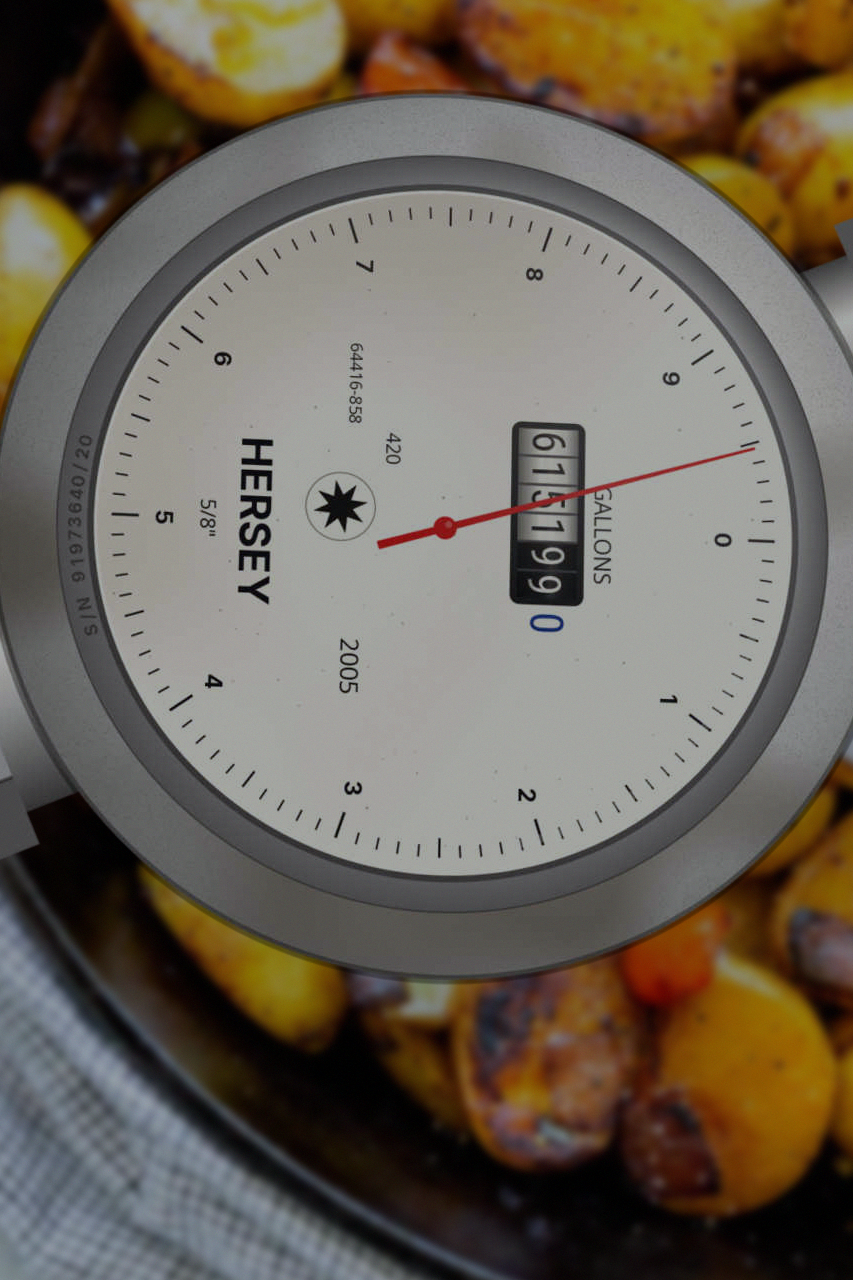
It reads **6151989.5** gal
